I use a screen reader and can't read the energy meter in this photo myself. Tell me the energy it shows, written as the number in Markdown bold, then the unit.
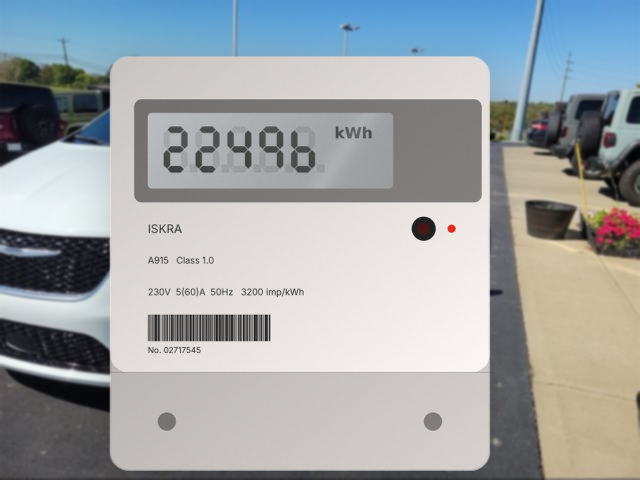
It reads **22496** kWh
